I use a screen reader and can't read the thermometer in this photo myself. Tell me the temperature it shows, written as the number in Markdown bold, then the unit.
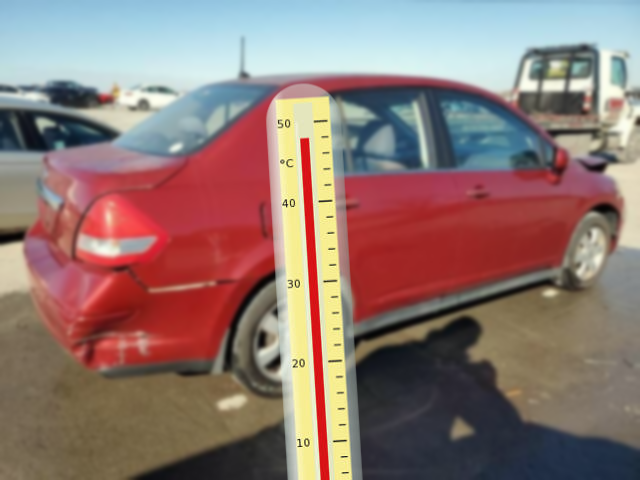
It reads **48** °C
